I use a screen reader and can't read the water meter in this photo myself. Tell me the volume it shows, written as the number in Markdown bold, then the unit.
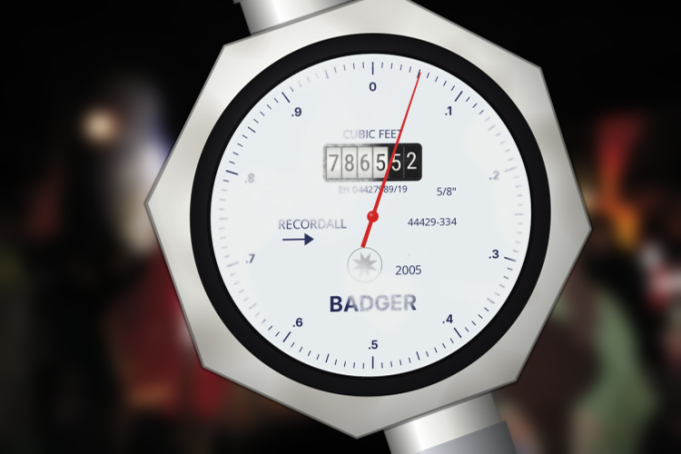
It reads **786552.05** ft³
